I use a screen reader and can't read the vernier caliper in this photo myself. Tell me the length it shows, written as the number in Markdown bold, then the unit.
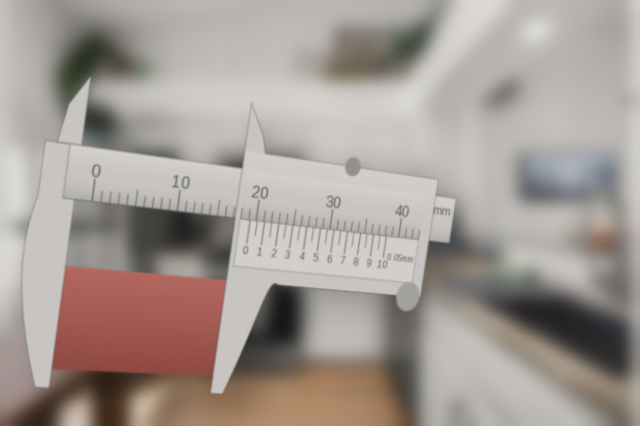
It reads **19.2** mm
